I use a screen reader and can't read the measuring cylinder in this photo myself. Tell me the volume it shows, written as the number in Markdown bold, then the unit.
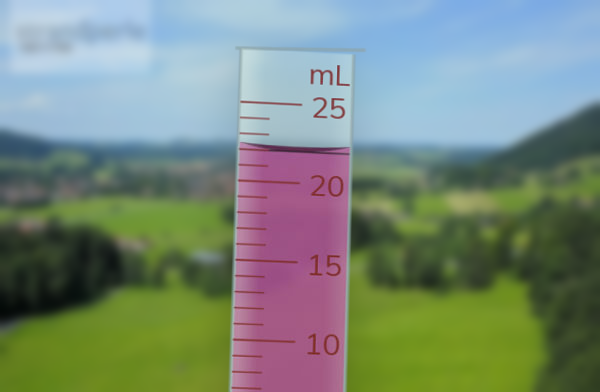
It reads **22** mL
